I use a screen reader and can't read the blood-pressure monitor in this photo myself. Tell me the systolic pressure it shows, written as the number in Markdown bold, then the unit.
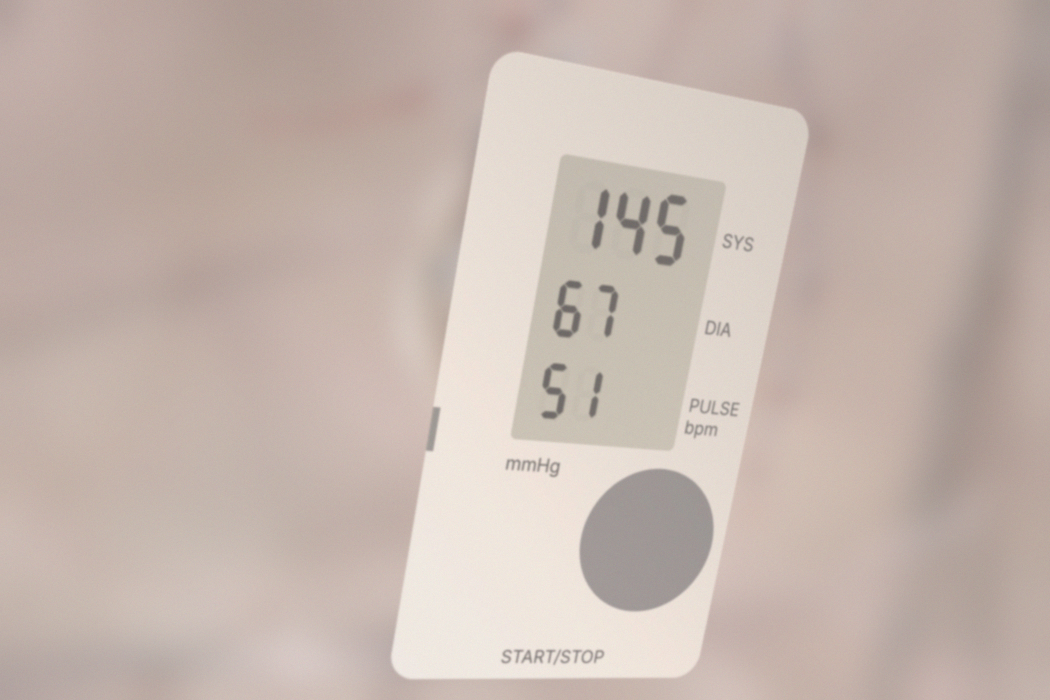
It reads **145** mmHg
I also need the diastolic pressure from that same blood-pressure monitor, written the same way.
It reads **67** mmHg
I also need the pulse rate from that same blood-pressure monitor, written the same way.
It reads **51** bpm
